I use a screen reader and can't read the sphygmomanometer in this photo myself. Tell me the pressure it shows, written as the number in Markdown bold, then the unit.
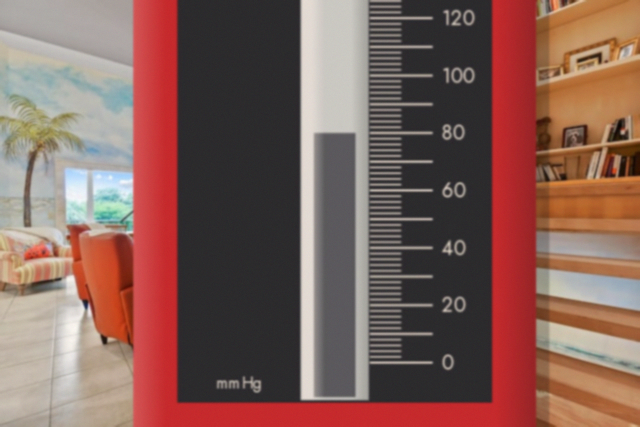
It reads **80** mmHg
